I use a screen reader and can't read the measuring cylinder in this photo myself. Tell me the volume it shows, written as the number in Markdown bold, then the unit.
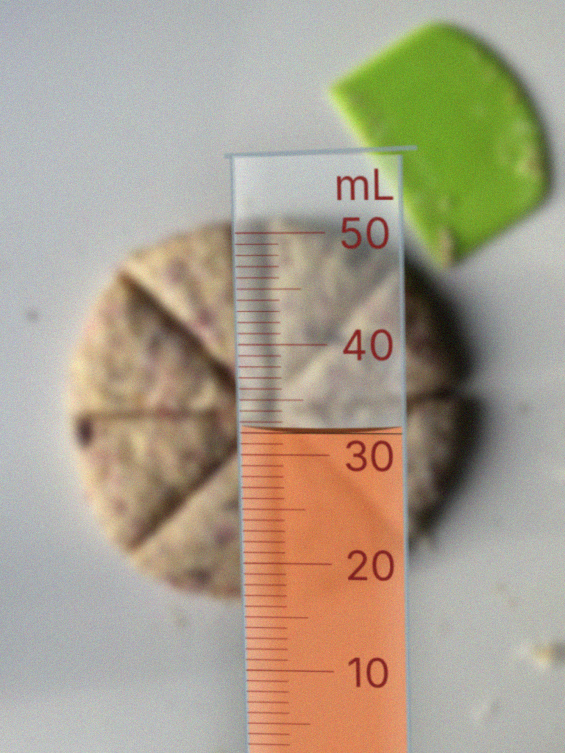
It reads **32** mL
